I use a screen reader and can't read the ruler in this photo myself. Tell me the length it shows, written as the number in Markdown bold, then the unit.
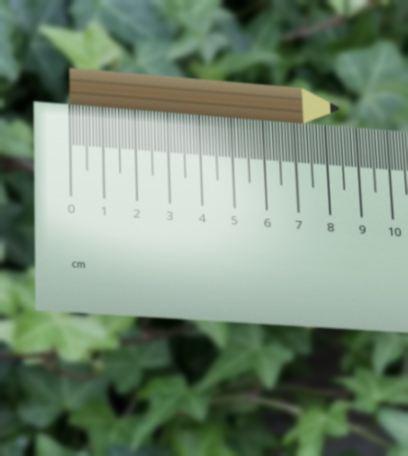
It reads **8.5** cm
